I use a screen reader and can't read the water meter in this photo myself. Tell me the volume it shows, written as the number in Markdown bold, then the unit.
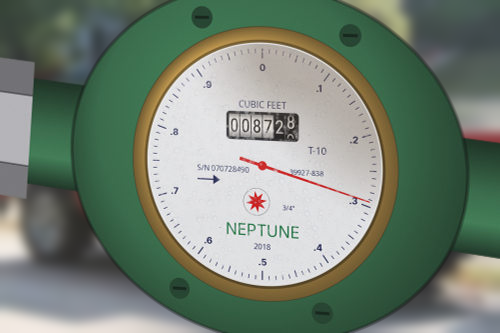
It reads **8728.29** ft³
